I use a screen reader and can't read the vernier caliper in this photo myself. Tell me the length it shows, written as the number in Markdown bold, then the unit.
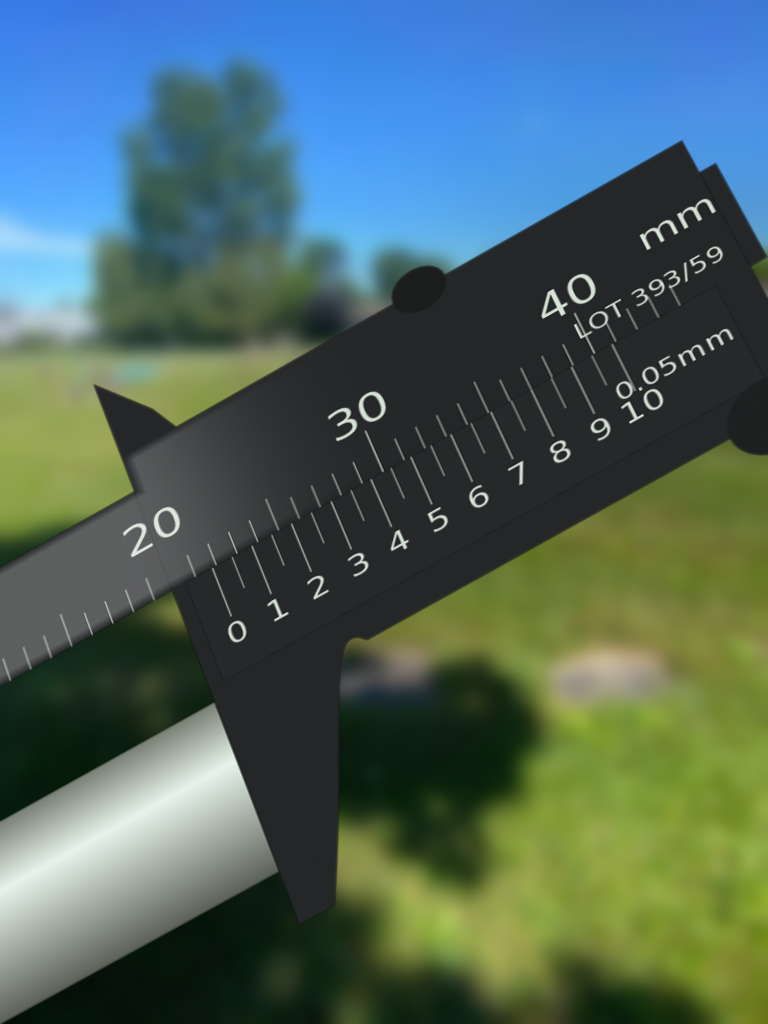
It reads **21.8** mm
